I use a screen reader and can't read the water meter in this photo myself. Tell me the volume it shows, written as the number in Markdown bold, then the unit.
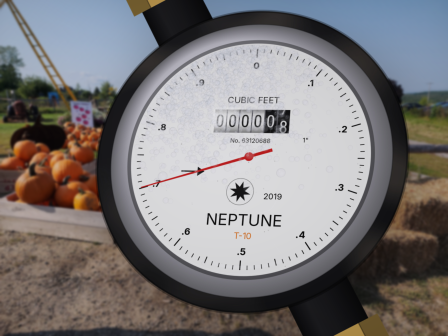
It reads **7.70** ft³
